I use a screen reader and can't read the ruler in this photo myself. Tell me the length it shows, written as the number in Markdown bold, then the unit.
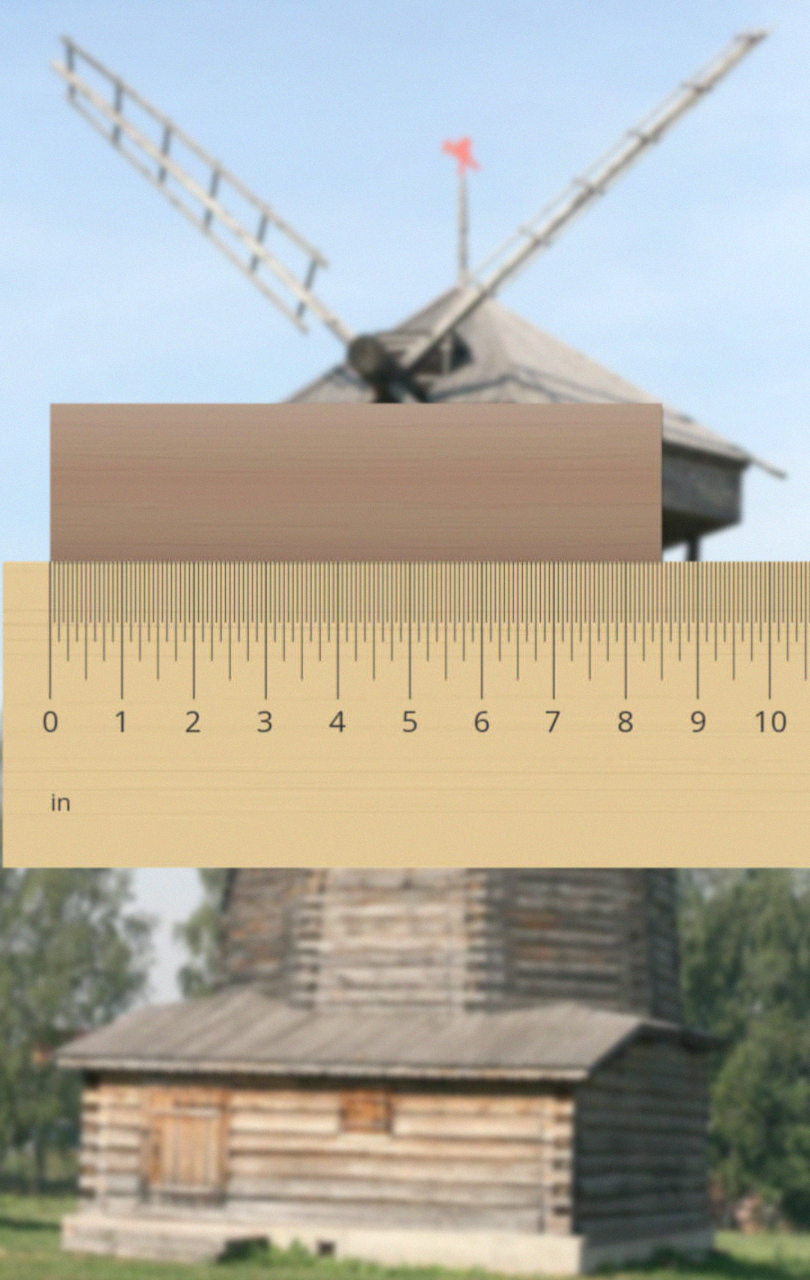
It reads **8.5** in
